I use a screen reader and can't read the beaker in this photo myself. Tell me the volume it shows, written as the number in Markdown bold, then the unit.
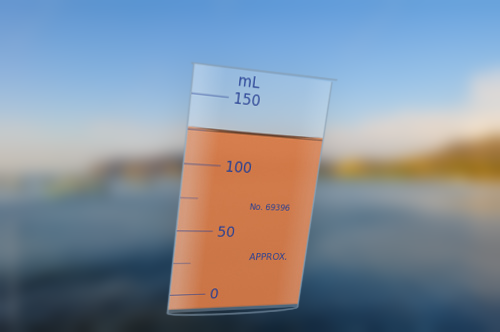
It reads **125** mL
